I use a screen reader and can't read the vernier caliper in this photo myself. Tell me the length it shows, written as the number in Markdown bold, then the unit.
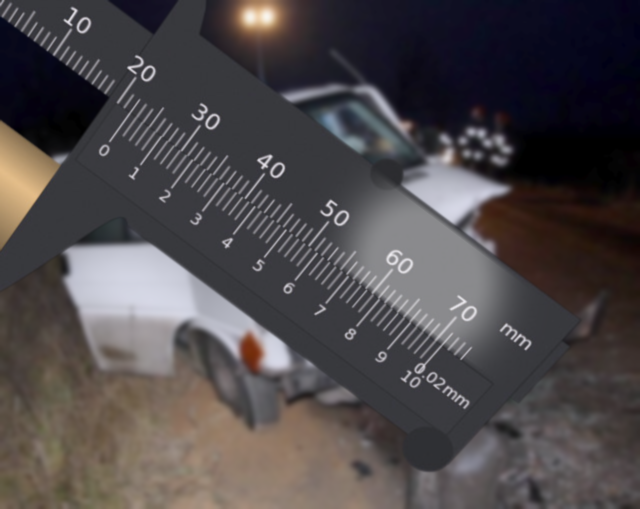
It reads **22.0** mm
